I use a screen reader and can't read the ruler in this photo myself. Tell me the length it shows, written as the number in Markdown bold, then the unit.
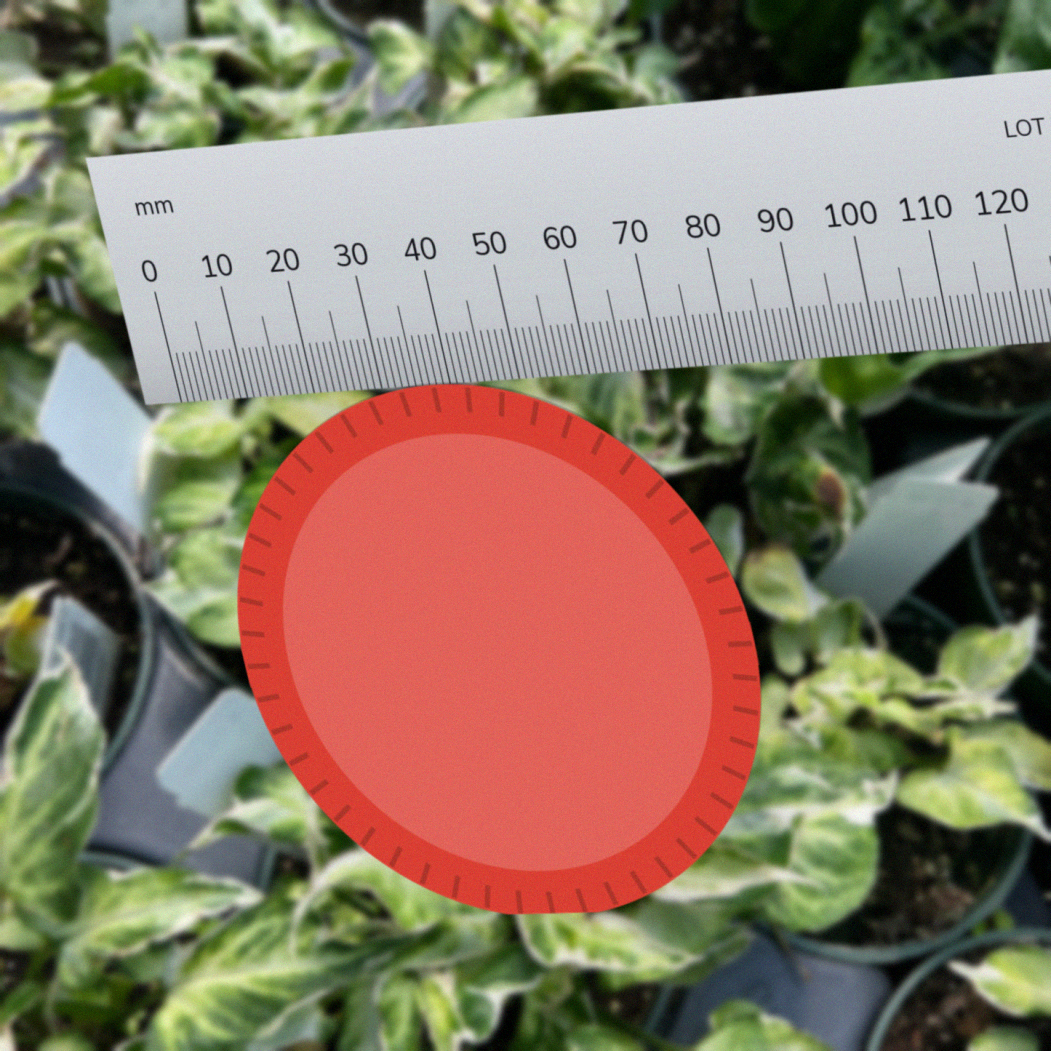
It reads **75** mm
